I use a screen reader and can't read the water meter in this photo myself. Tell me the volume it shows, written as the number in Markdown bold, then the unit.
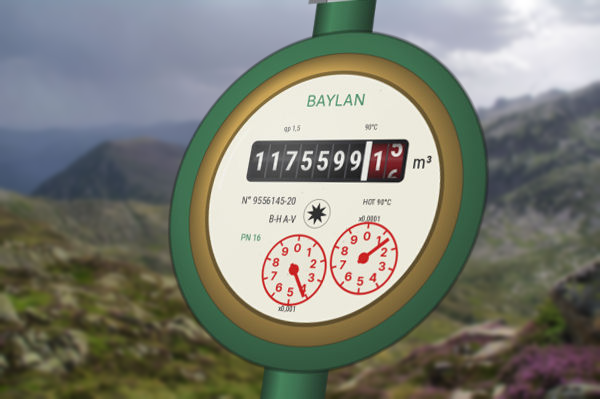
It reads **1175599.1541** m³
